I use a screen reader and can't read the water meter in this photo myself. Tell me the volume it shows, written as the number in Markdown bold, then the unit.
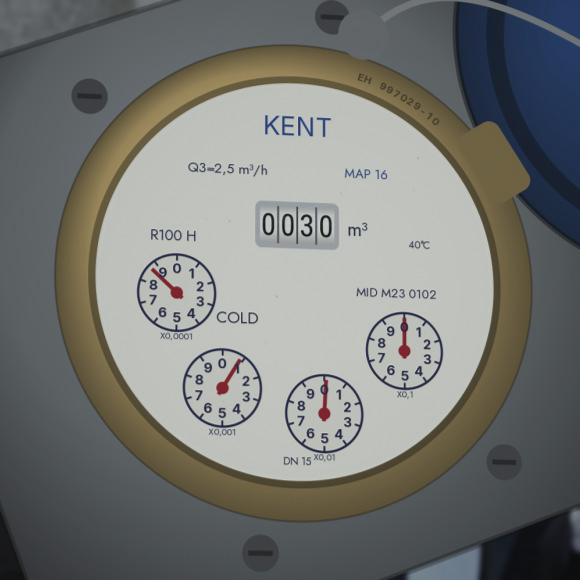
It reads **30.0008** m³
